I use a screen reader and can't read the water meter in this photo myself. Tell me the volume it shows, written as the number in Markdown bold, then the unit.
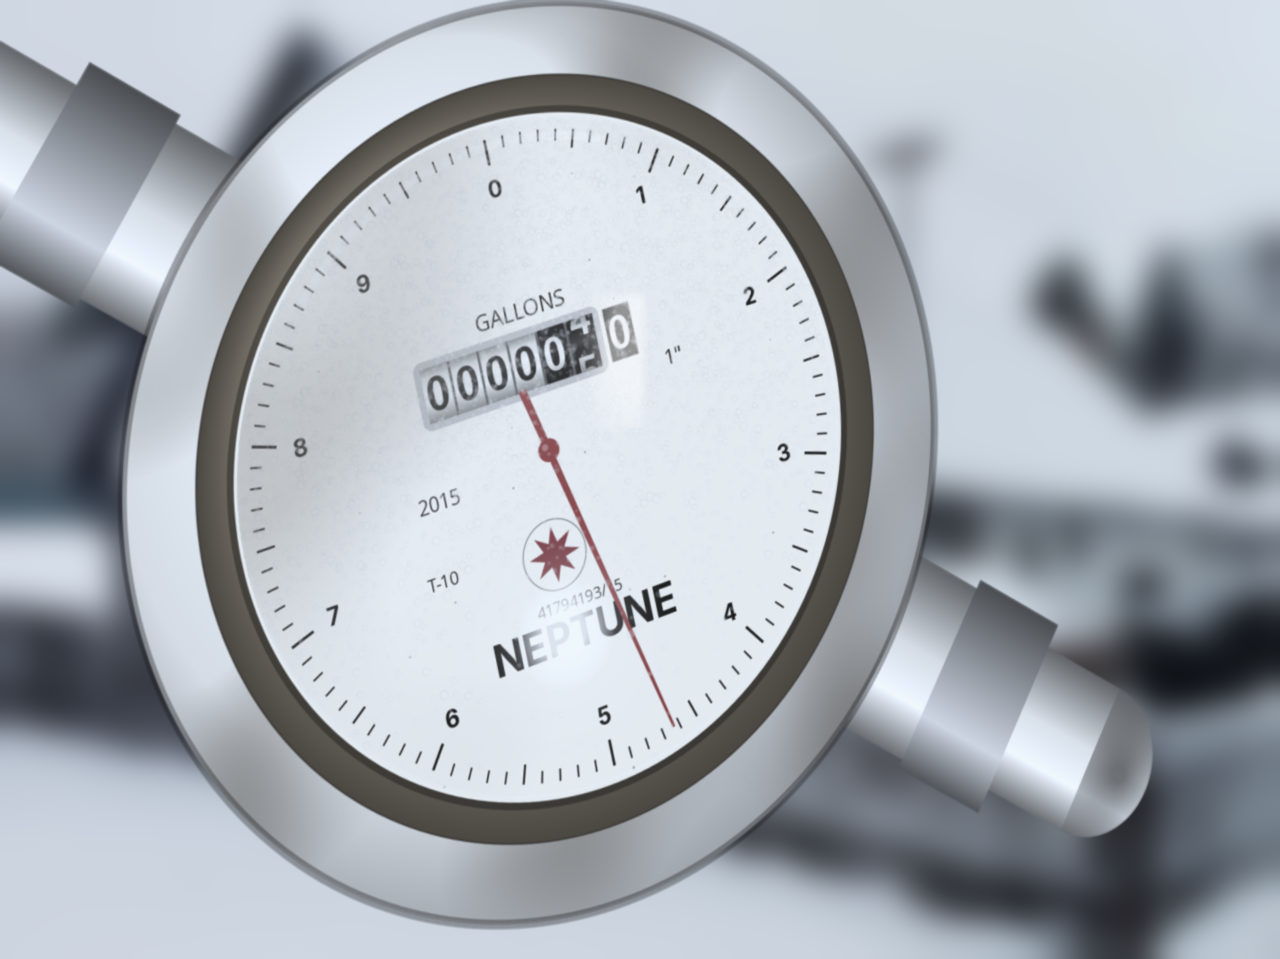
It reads **44.6** gal
